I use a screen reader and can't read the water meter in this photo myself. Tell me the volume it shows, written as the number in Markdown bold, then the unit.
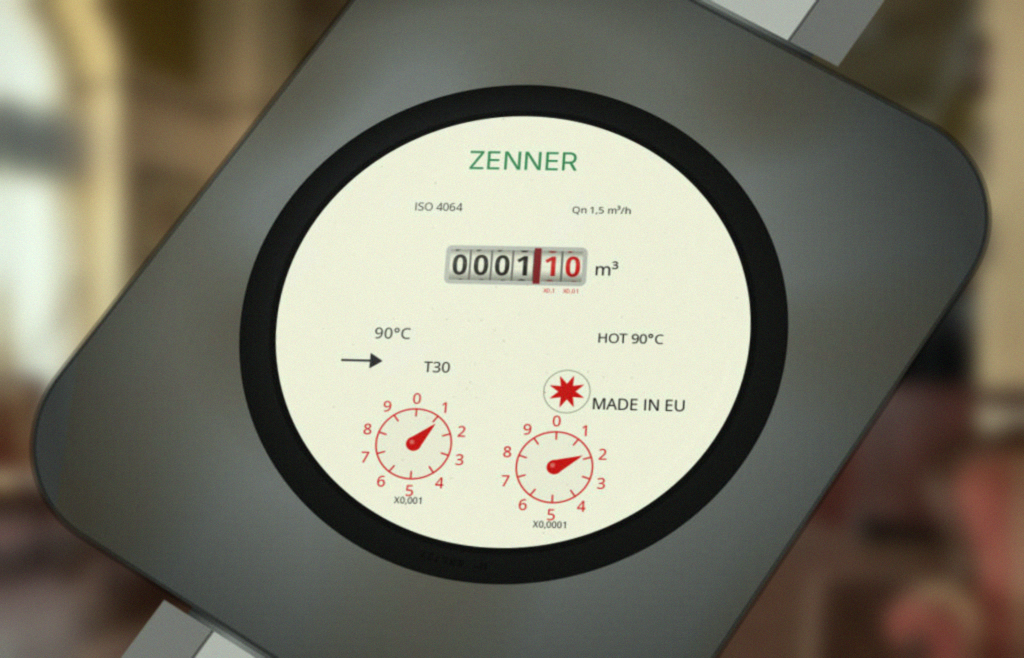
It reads **1.1011** m³
